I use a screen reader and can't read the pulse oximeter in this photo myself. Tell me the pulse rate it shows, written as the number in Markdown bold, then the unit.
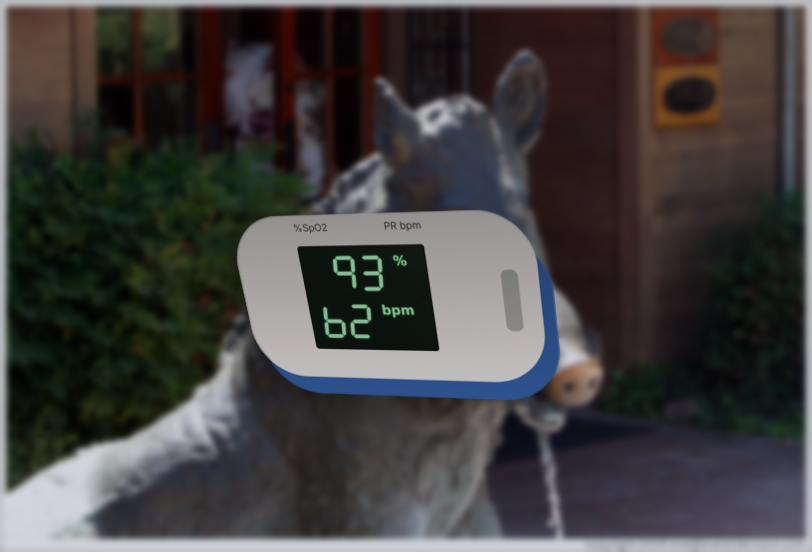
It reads **62** bpm
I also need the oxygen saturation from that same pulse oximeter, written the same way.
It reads **93** %
